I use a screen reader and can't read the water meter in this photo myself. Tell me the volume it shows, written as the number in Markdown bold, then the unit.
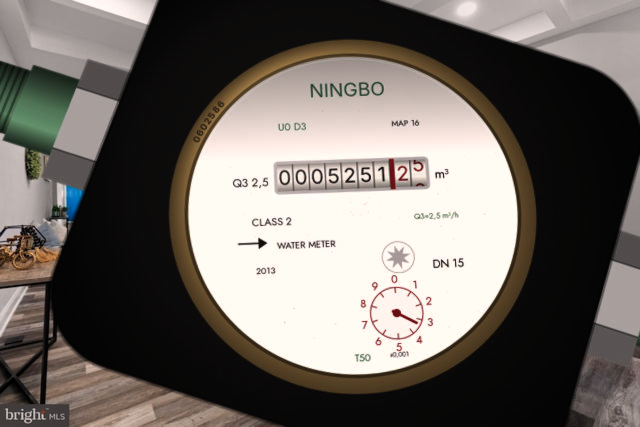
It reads **5251.253** m³
